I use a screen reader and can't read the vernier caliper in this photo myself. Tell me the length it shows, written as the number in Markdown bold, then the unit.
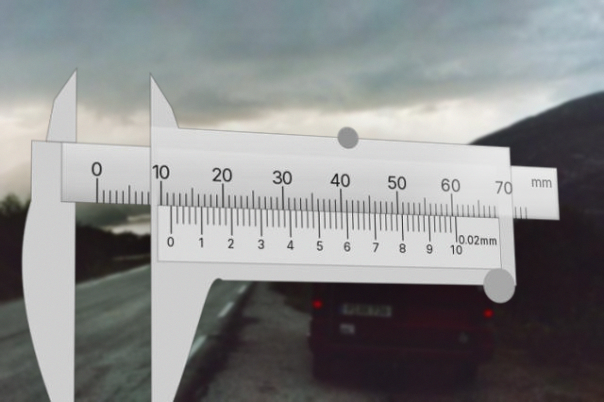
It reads **11.6** mm
